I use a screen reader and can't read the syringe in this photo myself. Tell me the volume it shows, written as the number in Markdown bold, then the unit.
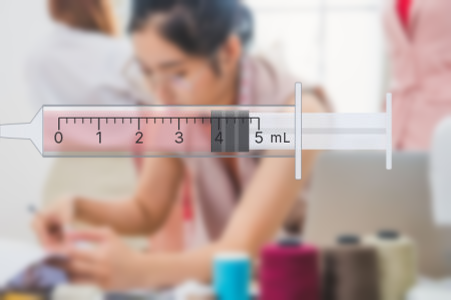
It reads **3.8** mL
